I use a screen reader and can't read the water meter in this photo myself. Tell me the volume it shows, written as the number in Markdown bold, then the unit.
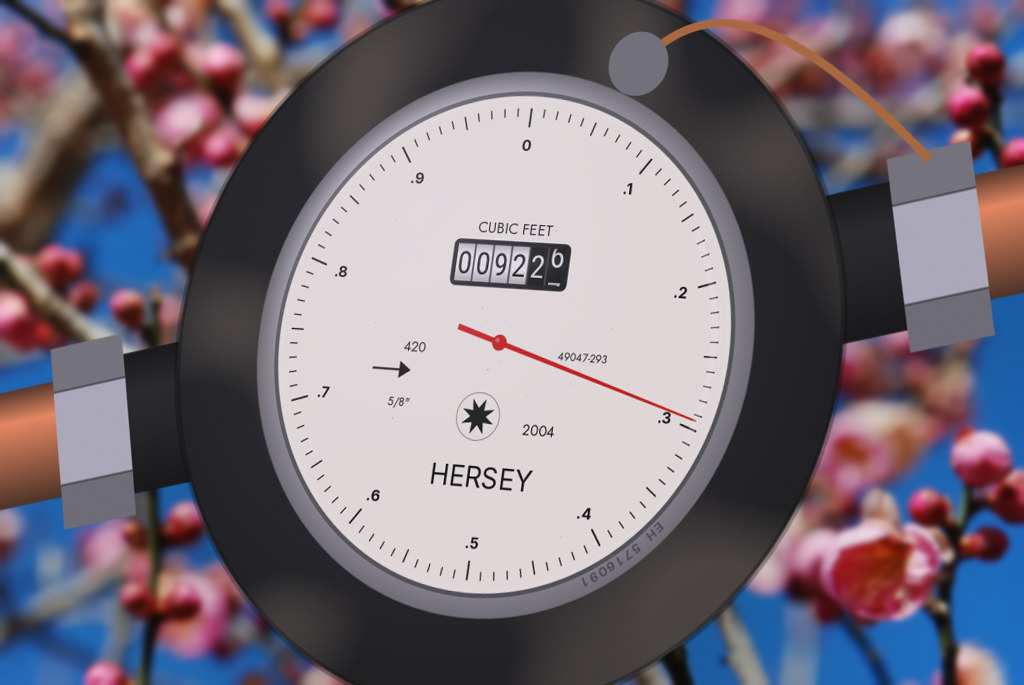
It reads **9226.29** ft³
